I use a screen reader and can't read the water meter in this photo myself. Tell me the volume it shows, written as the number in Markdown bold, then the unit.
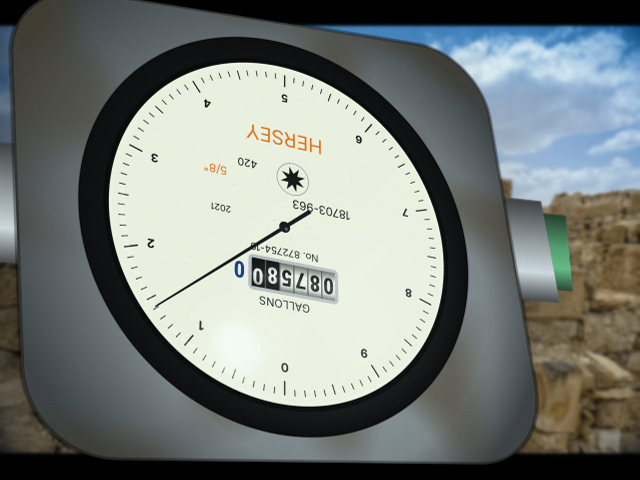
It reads **875801.4** gal
